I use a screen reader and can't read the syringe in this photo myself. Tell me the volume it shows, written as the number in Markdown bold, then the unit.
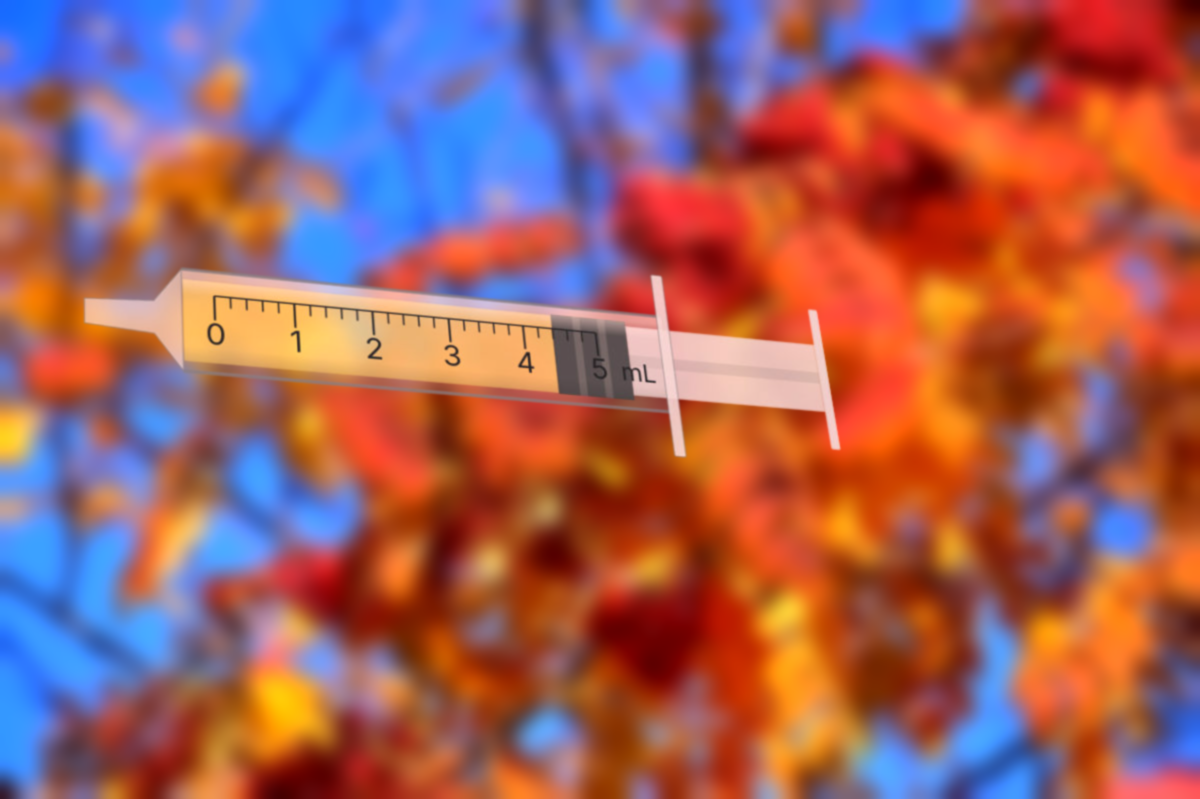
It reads **4.4** mL
